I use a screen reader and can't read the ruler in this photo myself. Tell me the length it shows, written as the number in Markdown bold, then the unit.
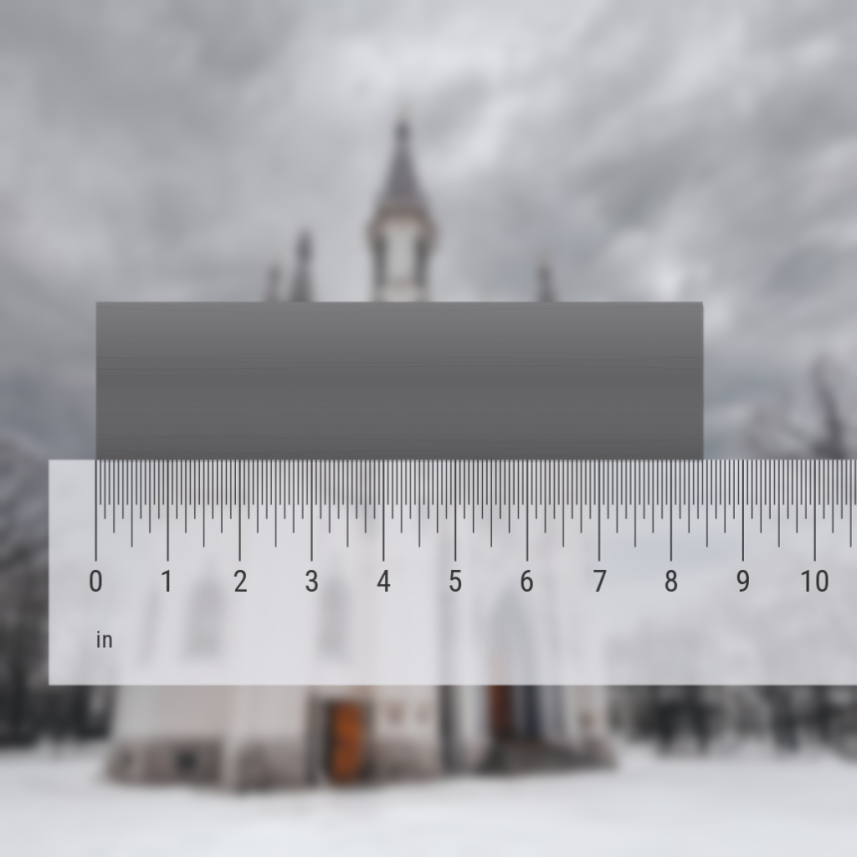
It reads **8.4375** in
